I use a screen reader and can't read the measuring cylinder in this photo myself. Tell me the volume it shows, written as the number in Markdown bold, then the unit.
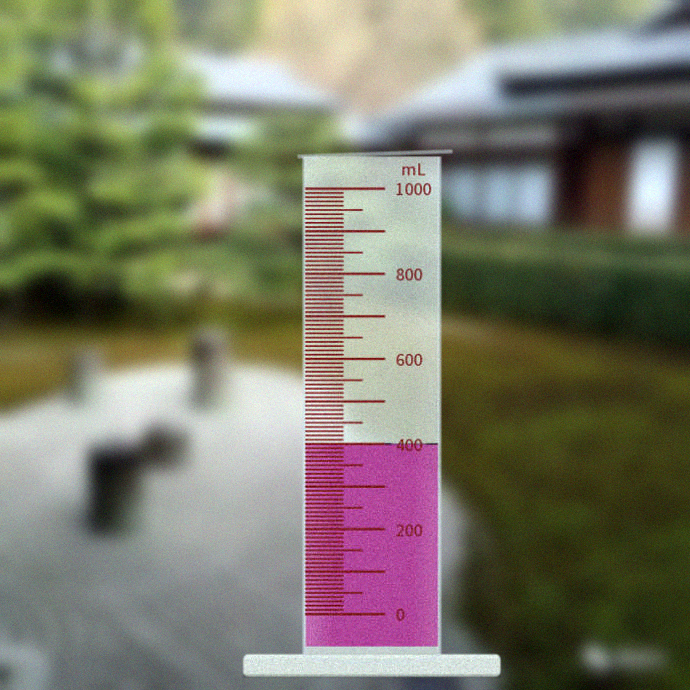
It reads **400** mL
